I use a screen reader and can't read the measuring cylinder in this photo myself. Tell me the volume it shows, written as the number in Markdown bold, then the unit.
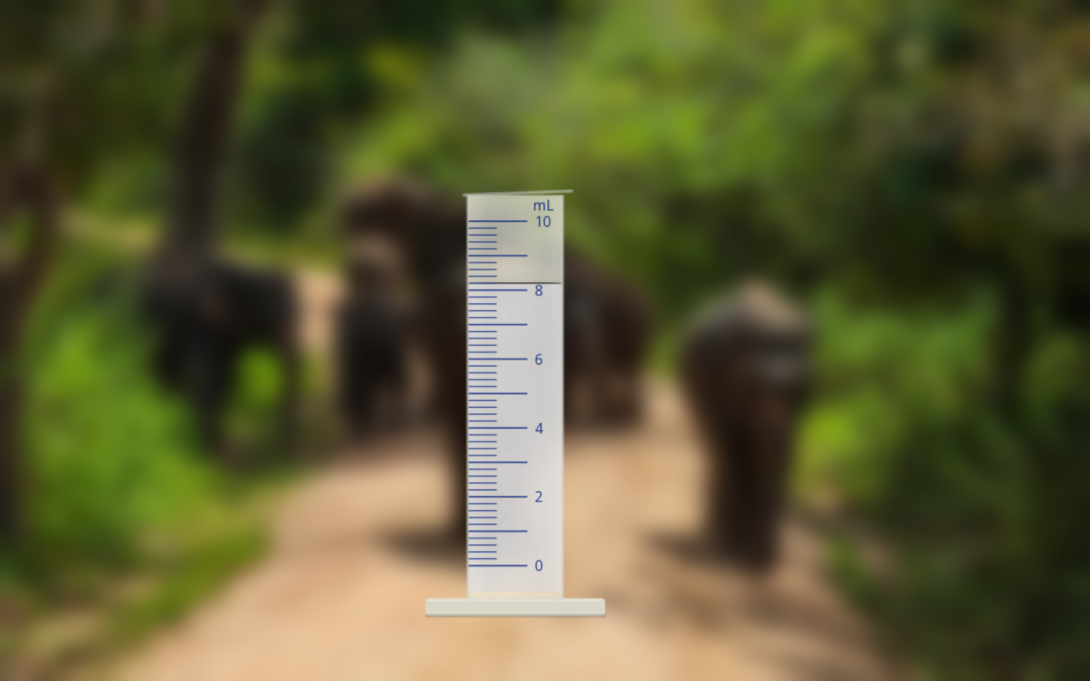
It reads **8.2** mL
